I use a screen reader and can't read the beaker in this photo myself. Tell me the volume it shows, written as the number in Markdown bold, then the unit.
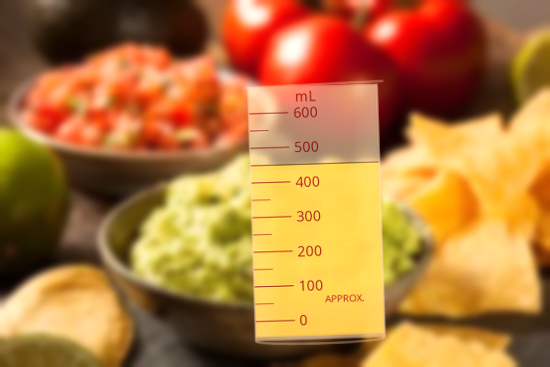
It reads **450** mL
